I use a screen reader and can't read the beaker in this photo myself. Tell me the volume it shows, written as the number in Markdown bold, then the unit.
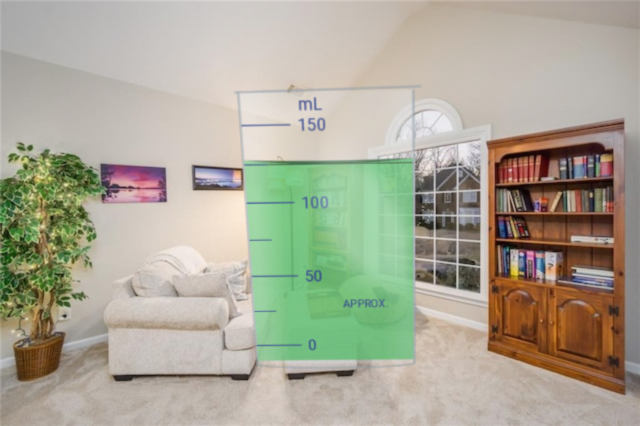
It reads **125** mL
